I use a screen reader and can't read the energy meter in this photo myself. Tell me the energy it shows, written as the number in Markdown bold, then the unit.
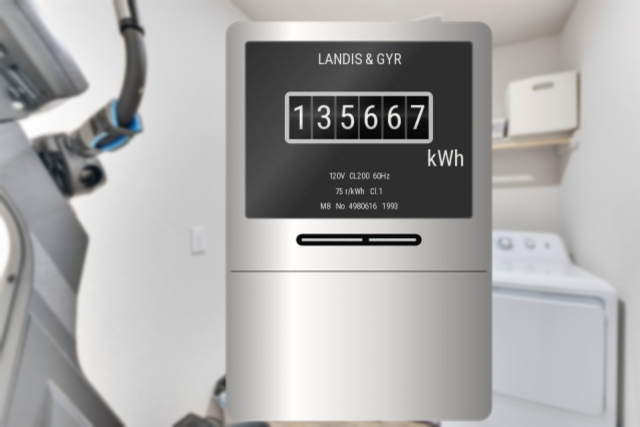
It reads **135667** kWh
